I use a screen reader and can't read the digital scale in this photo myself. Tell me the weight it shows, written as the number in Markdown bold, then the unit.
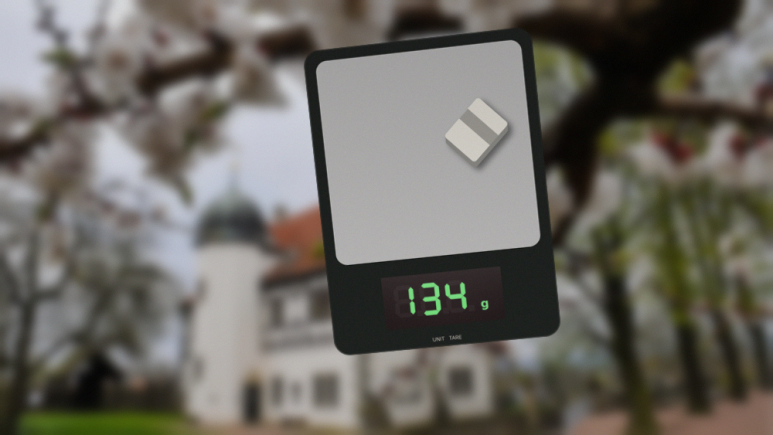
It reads **134** g
